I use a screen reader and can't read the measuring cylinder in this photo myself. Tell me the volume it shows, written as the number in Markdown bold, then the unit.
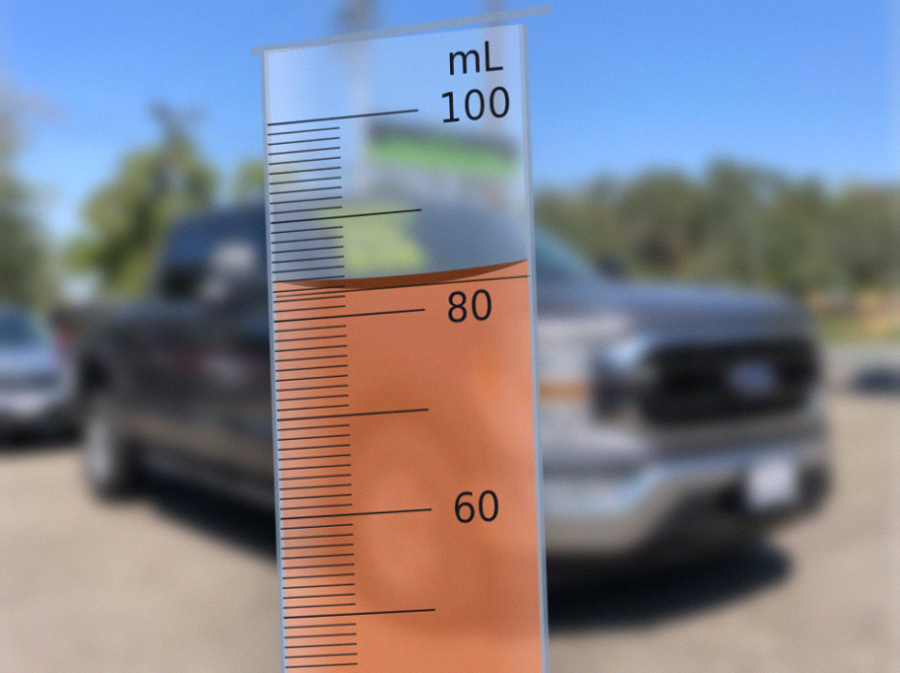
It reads **82.5** mL
